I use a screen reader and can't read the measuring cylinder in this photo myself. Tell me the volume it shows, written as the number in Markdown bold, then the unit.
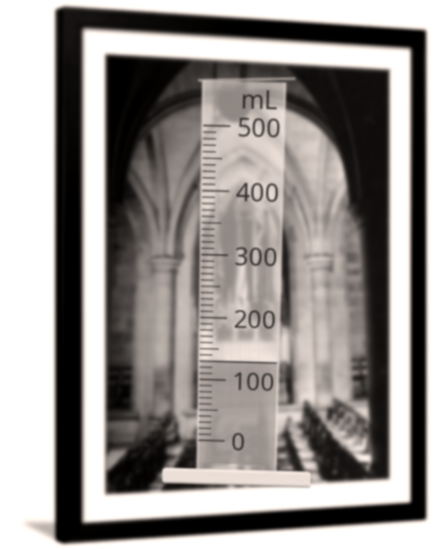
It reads **130** mL
